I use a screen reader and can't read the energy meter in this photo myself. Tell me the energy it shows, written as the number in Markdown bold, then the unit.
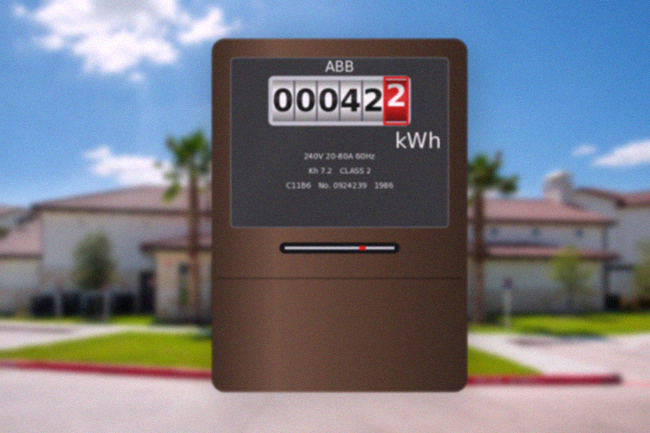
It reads **42.2** kWh
